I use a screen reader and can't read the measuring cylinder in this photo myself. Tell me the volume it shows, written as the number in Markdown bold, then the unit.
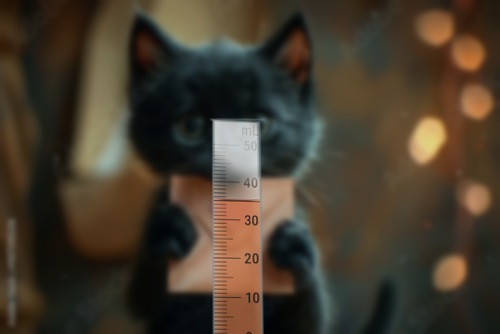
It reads **35** mL
